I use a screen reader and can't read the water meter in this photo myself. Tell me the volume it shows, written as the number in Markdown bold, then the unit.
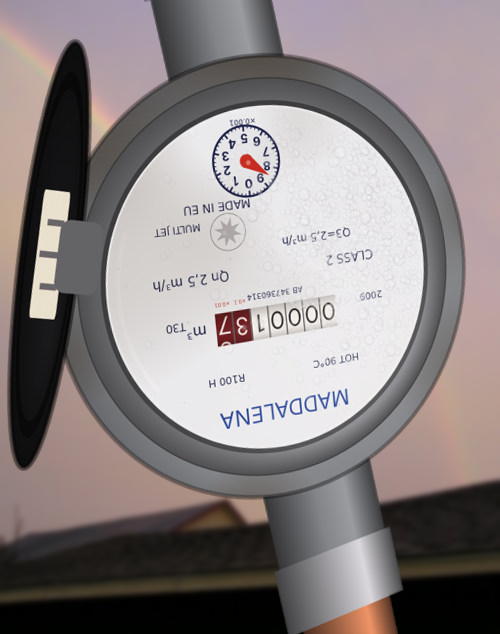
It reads **1.368** m³
